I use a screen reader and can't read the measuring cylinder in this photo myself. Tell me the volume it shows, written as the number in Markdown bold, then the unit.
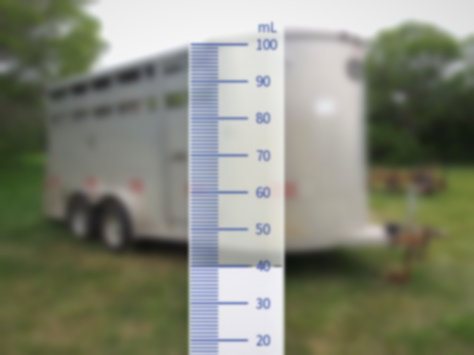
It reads **40** mL
